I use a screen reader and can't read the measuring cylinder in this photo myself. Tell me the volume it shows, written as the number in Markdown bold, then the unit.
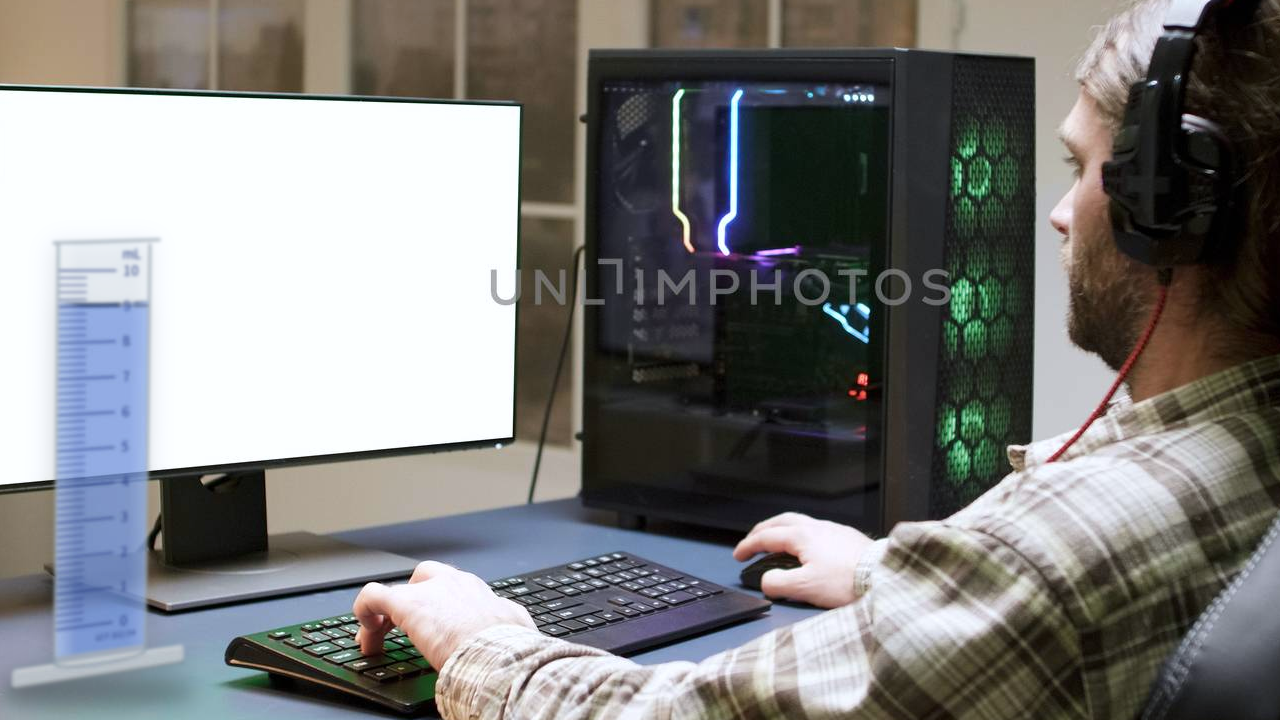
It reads **9** mL
